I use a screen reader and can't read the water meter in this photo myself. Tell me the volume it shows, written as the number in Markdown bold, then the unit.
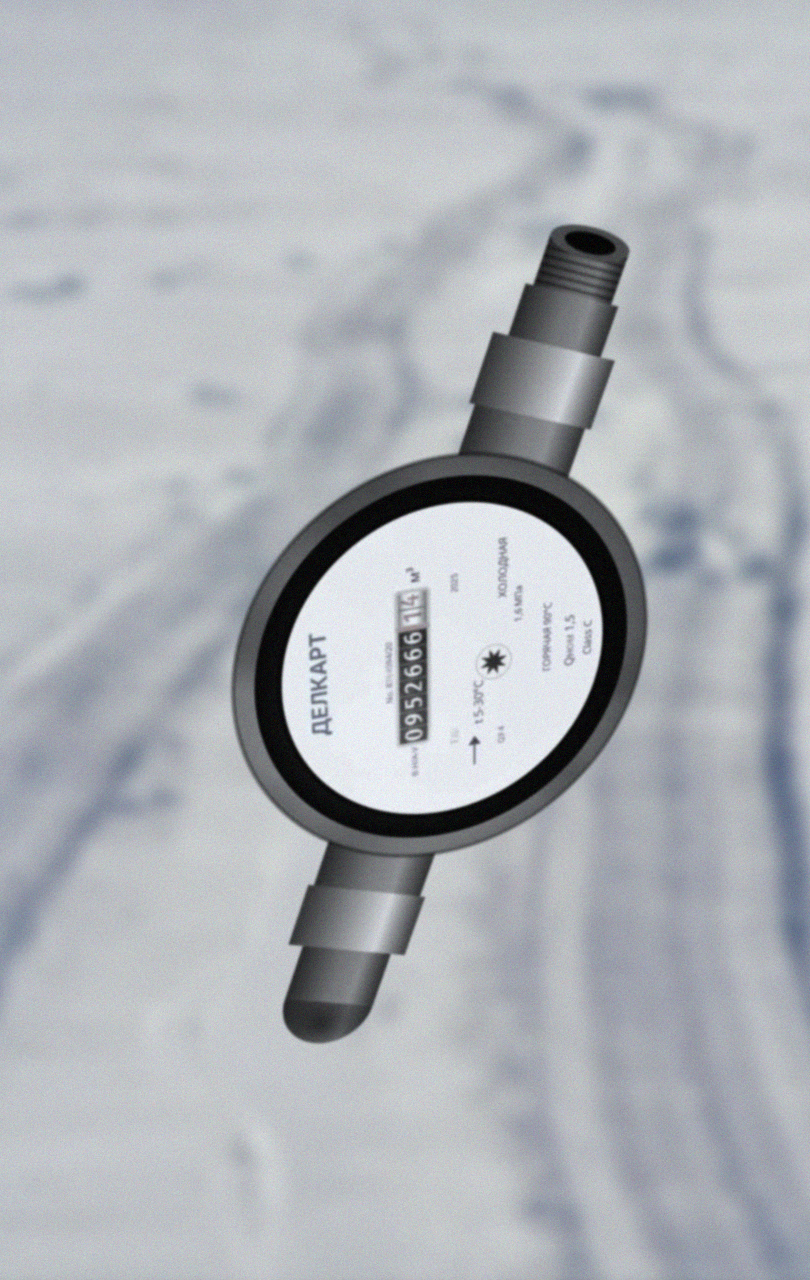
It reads **952666.14** m³
